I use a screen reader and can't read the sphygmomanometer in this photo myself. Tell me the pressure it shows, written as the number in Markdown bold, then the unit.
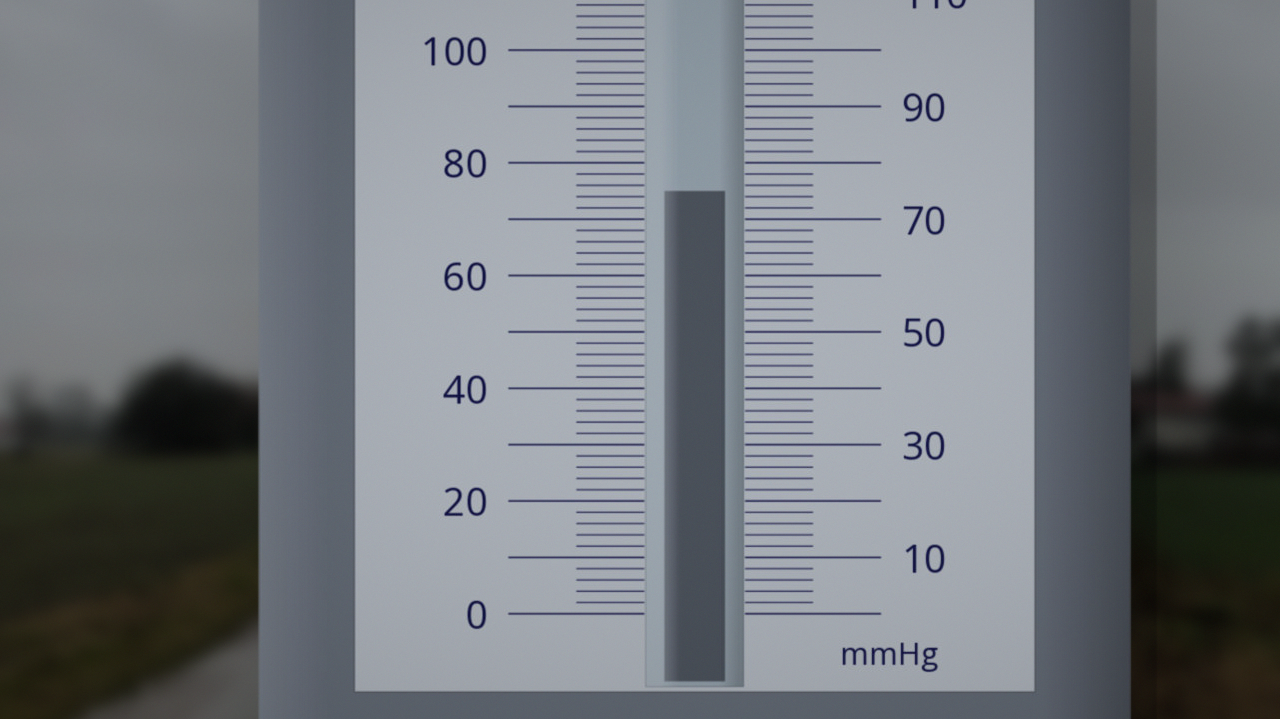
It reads **75** mmHg
